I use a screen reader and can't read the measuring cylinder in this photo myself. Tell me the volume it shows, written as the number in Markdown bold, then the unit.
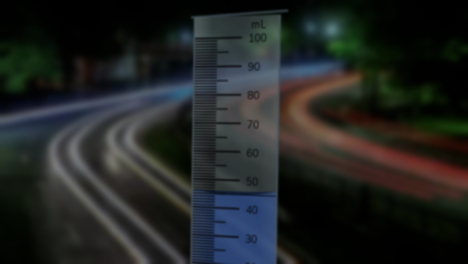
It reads **45** mL
